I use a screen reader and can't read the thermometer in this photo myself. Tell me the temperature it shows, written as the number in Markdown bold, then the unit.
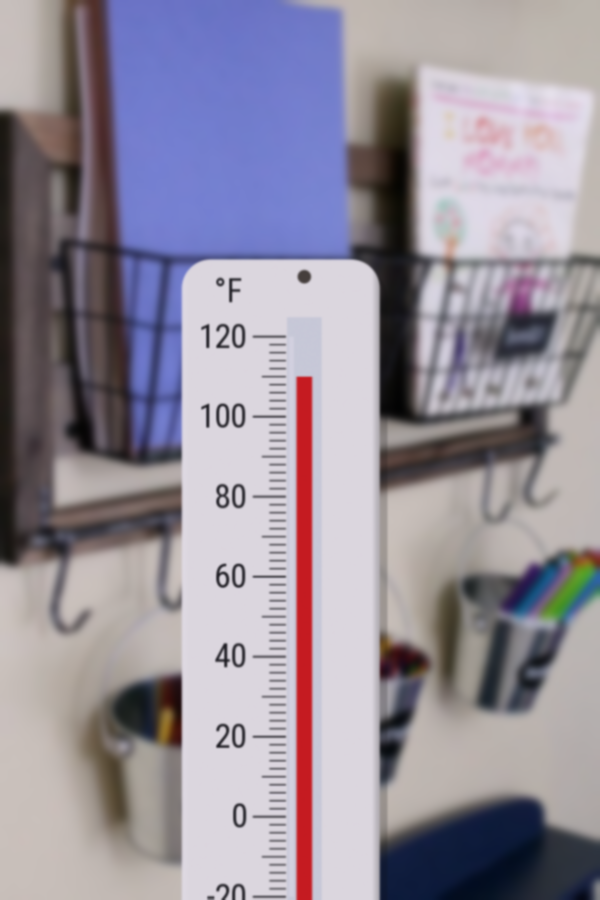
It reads **110** °F
